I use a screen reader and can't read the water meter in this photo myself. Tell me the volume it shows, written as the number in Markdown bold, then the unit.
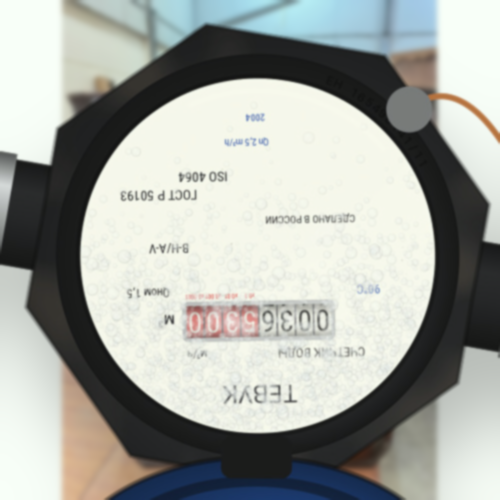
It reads **36.5300** m³
